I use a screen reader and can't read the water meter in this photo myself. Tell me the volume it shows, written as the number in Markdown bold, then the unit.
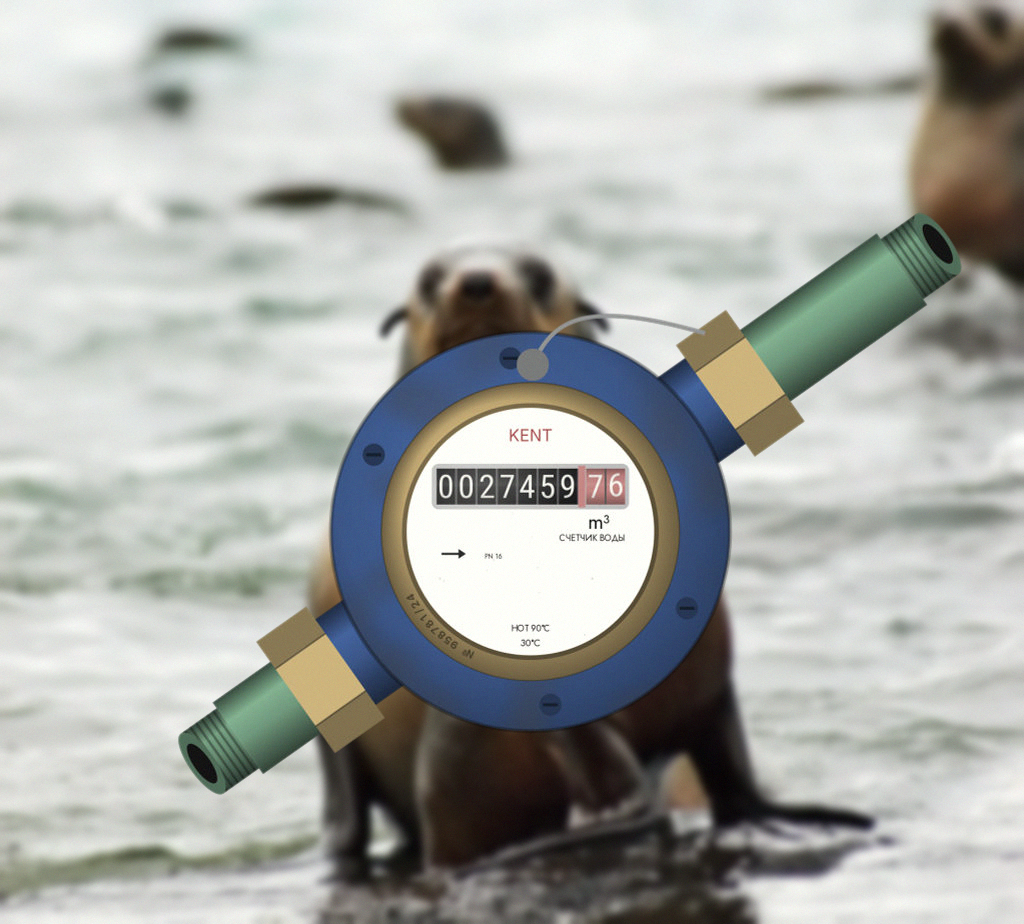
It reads **27459.76** m³
